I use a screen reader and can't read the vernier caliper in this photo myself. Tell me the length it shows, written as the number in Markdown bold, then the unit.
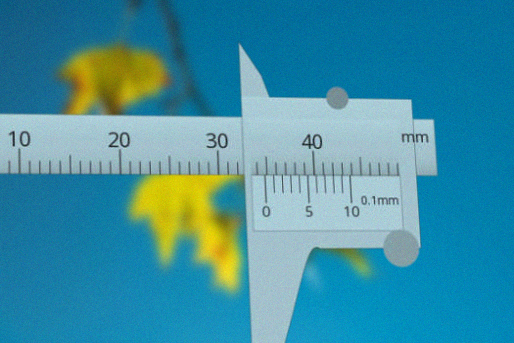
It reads **34.8** mm
